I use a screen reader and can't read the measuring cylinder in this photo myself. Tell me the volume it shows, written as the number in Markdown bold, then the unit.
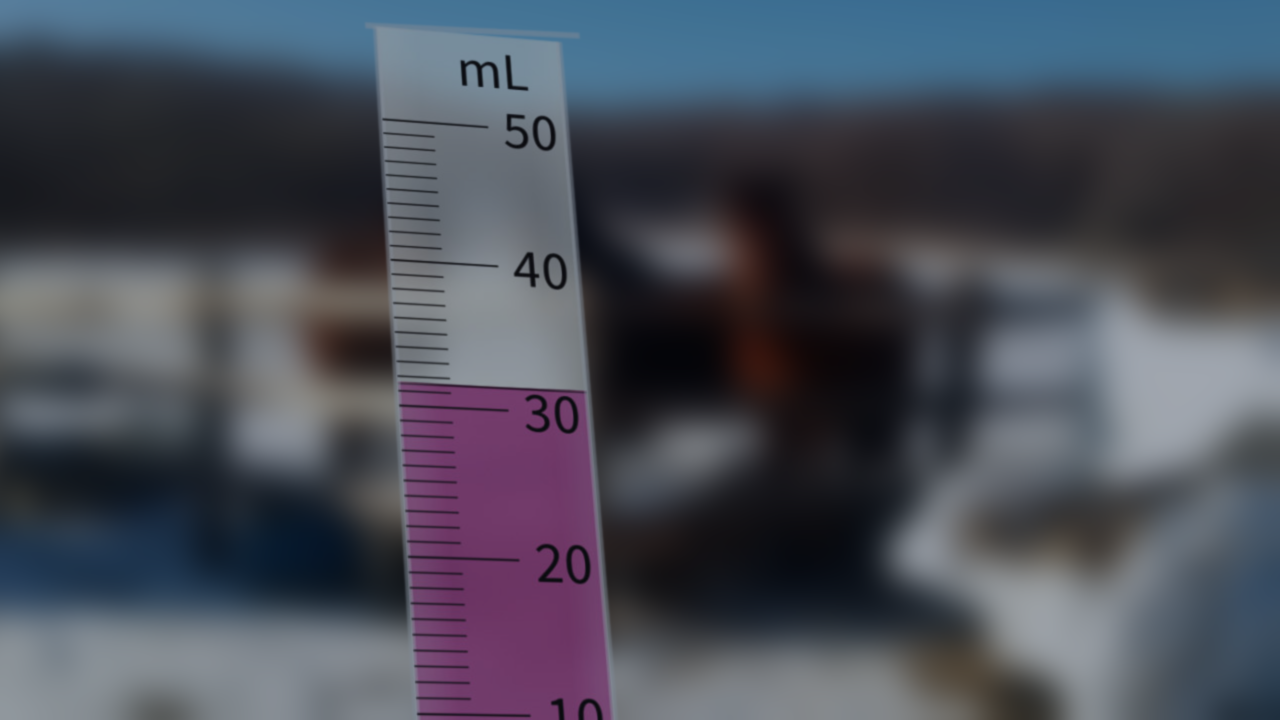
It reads **31.5** mL
